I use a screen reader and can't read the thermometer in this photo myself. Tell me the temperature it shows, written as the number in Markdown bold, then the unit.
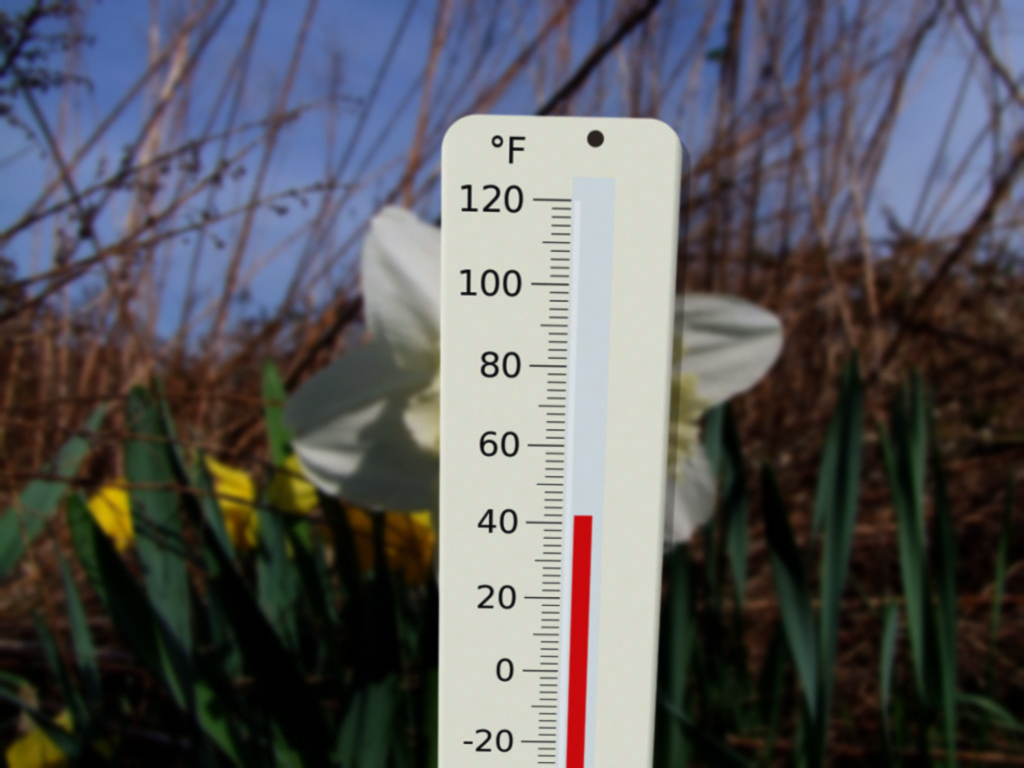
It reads **42** °F
